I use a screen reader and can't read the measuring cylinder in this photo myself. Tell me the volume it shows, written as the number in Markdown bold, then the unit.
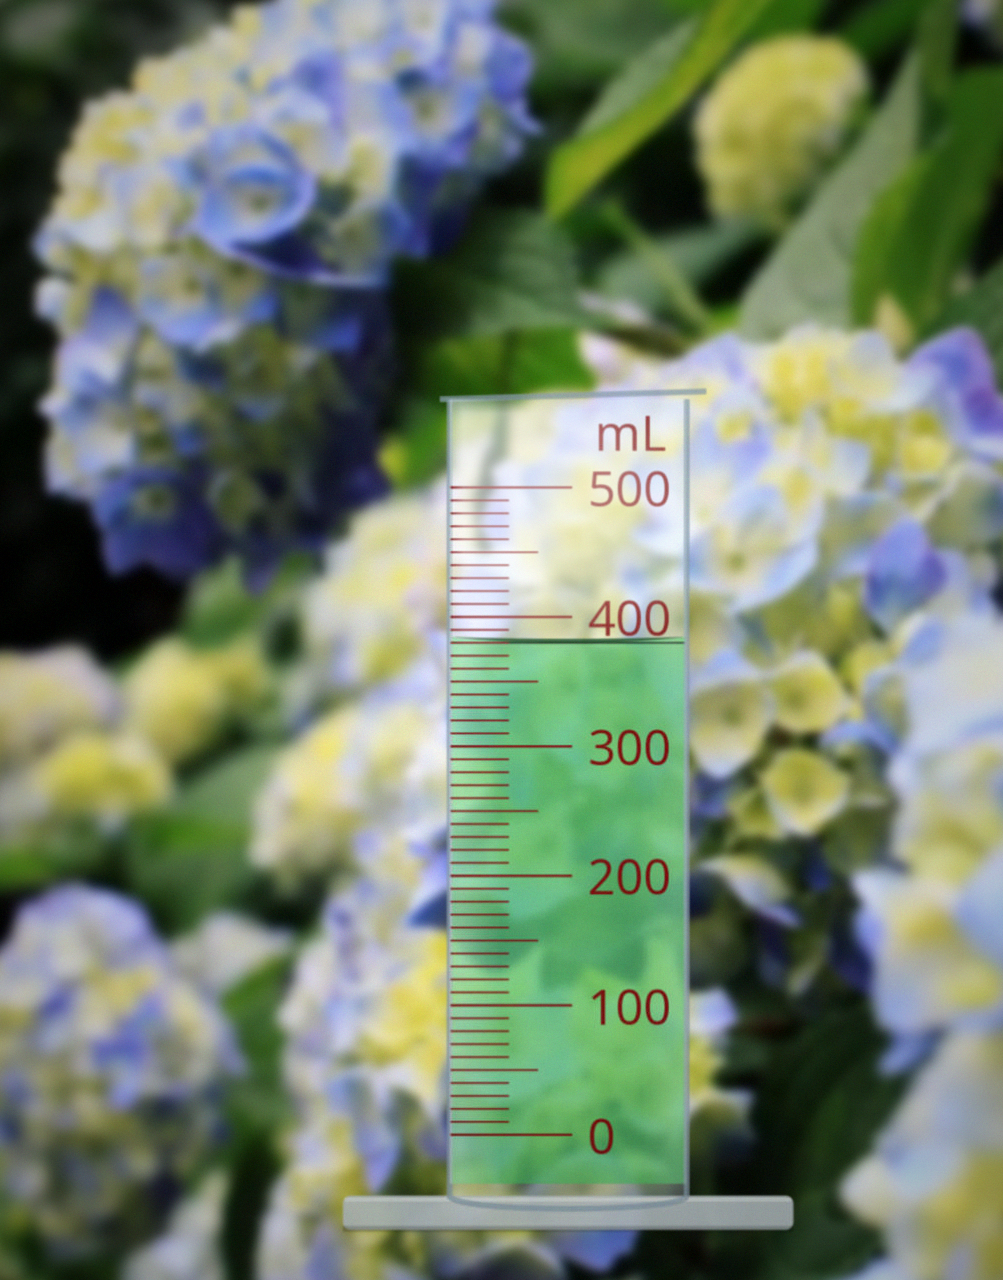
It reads **380** mL
